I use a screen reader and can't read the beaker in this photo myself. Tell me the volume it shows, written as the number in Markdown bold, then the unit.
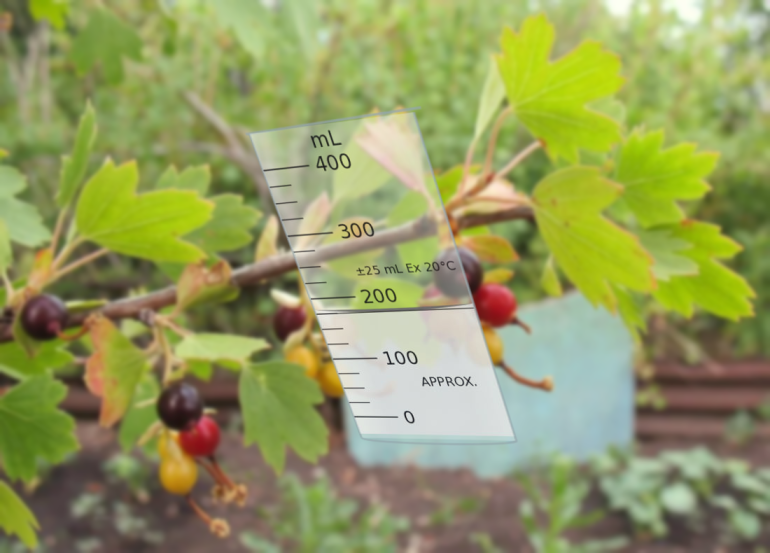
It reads **175** mL
